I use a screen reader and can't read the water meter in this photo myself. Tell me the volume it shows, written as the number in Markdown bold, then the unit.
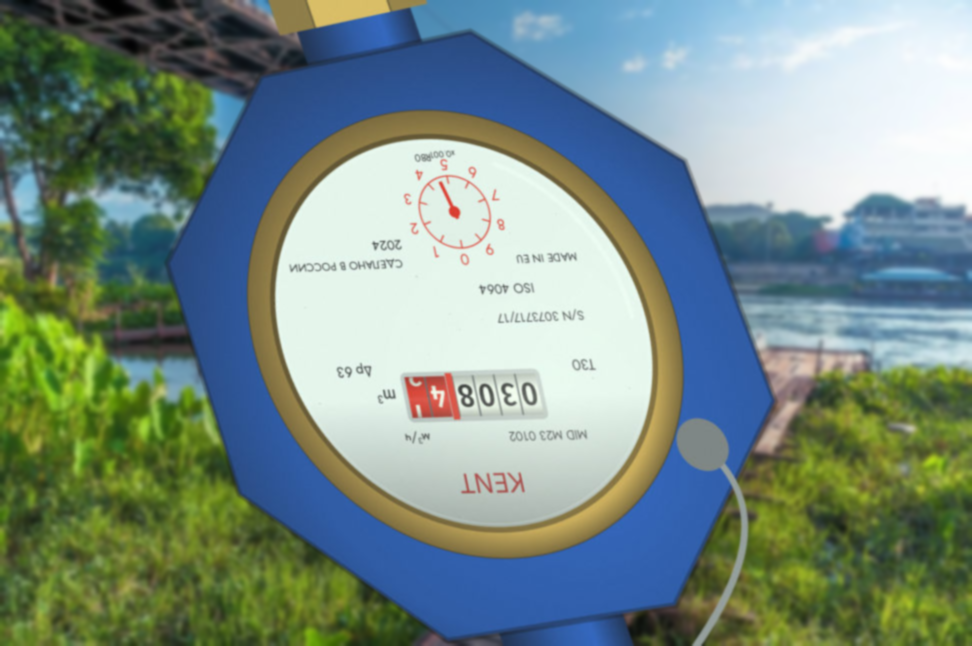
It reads **308.414** m³
